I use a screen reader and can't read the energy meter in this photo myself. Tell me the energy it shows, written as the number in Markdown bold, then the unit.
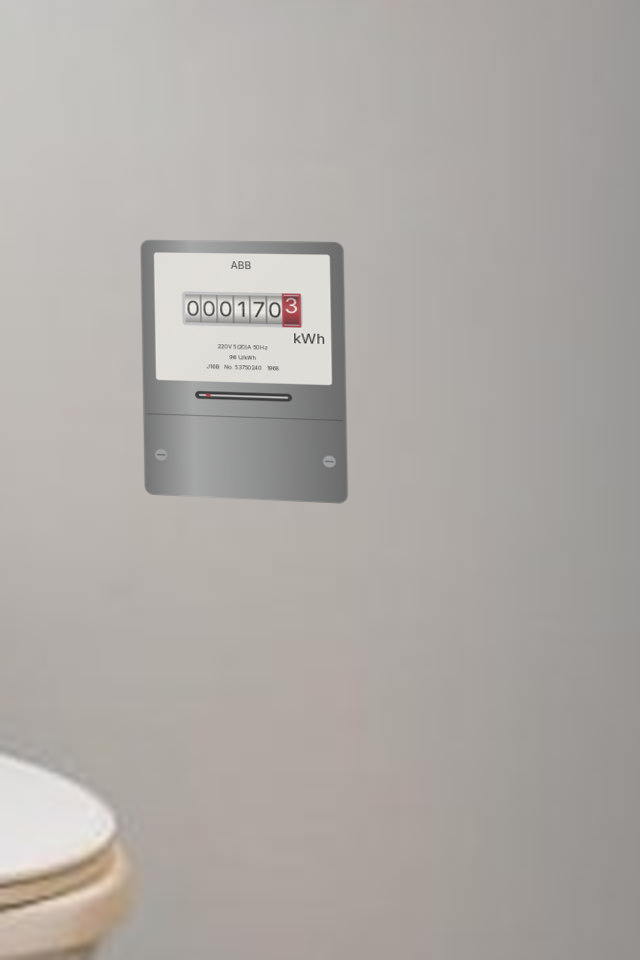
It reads **170.3** kWh
